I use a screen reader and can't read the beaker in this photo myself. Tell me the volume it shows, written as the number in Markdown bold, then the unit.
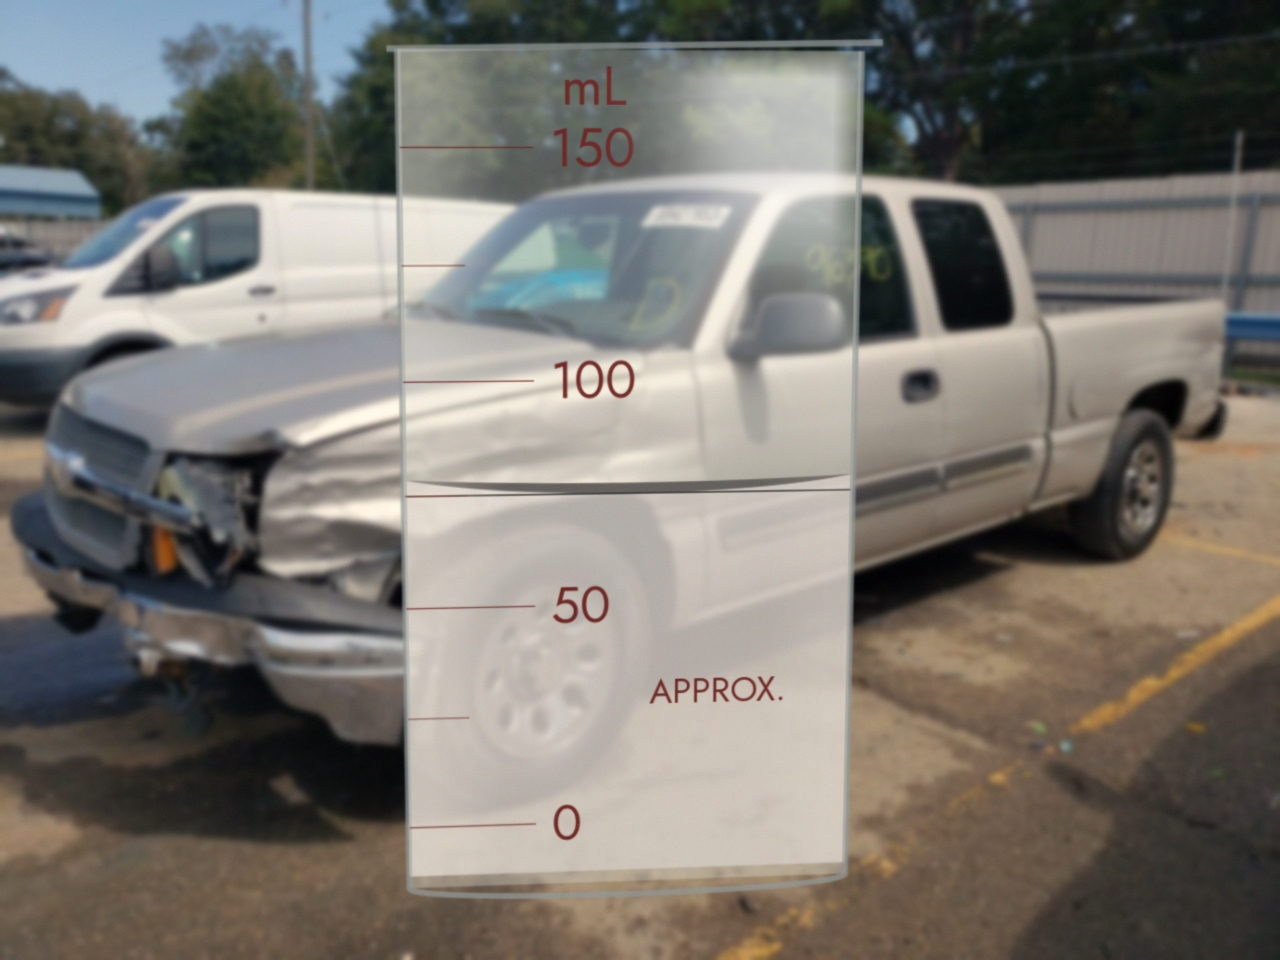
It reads **75** mL
